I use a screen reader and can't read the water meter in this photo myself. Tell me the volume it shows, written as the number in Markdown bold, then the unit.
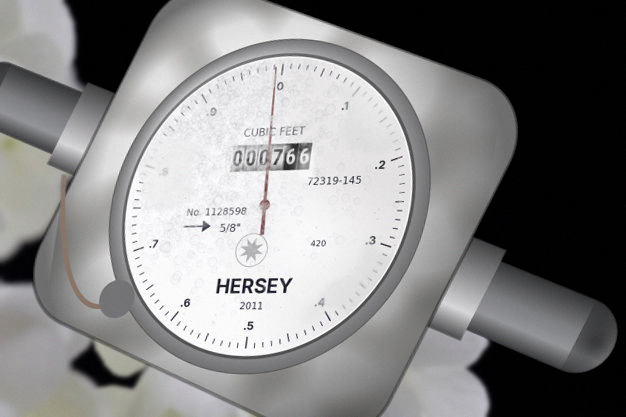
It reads **765.99** ft³
